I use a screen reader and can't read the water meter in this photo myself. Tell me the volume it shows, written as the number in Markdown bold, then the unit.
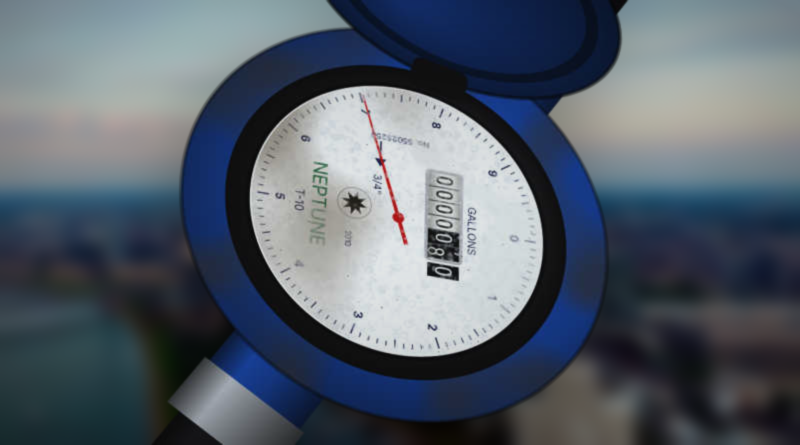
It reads **77.0** gal
